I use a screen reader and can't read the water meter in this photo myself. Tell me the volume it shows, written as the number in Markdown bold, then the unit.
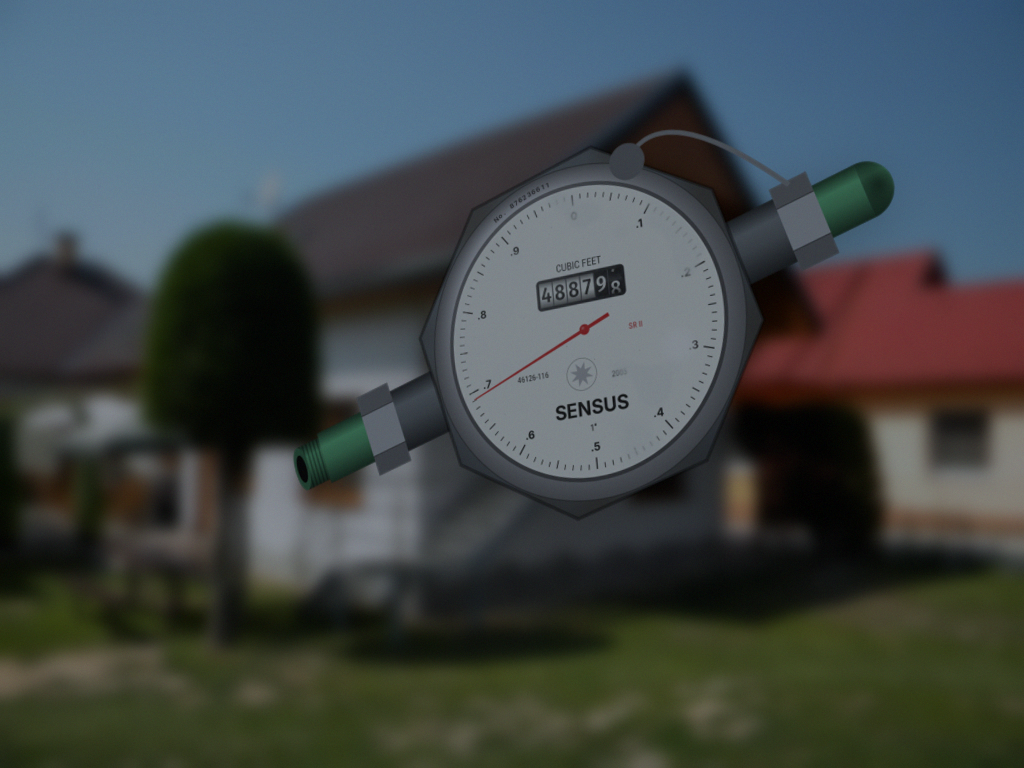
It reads **488797.69** ft³
